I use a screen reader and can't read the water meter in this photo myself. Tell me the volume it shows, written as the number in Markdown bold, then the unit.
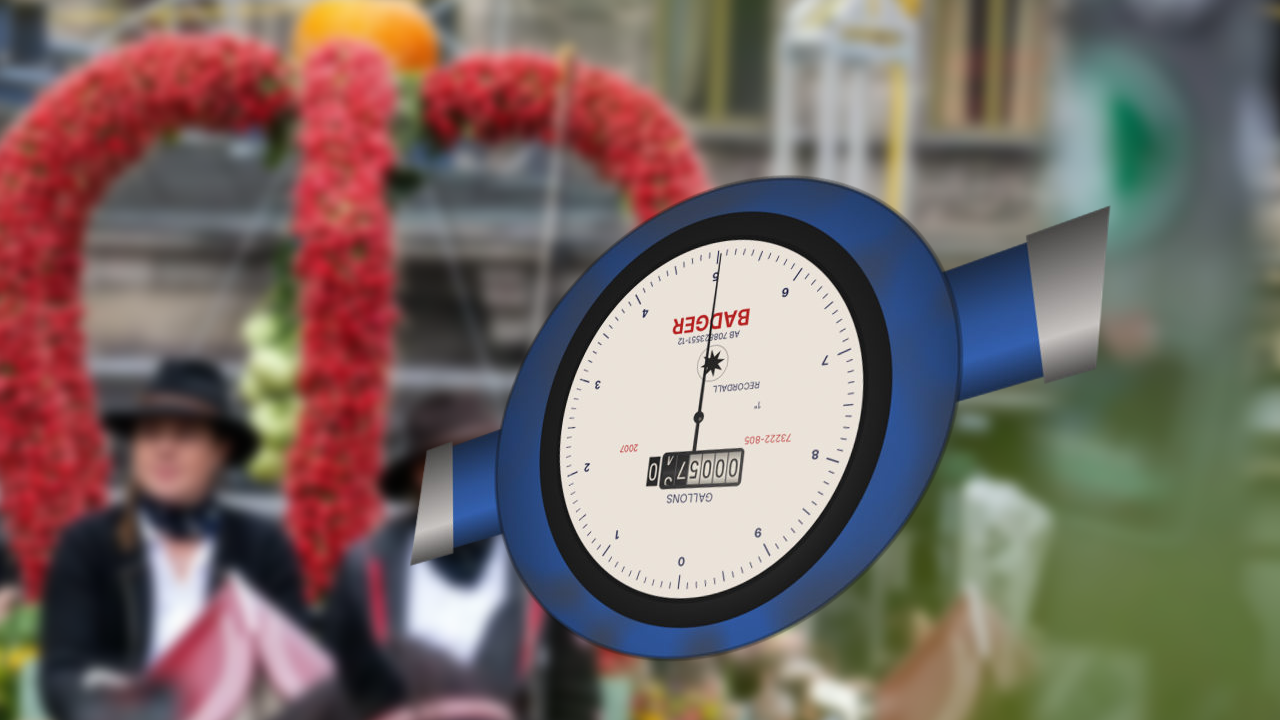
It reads **5735.0** gal
